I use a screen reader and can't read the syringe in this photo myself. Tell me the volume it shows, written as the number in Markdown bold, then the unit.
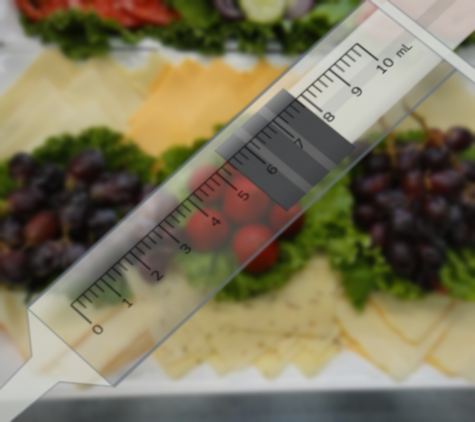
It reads **5.4** mL
